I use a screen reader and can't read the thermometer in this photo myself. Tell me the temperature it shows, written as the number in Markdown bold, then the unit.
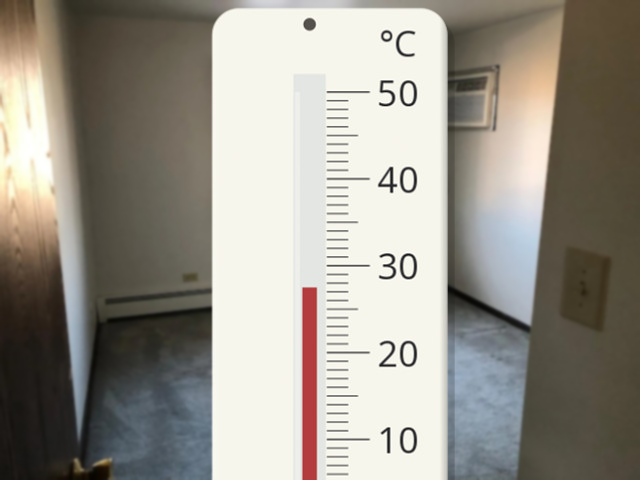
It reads **27.5** °C
